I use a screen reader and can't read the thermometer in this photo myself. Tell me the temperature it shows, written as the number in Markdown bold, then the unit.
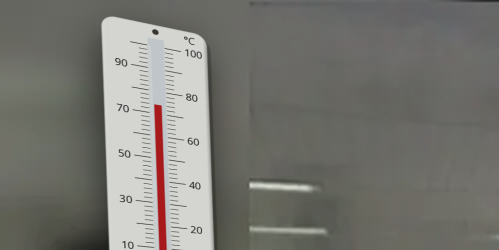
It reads **74** °C
